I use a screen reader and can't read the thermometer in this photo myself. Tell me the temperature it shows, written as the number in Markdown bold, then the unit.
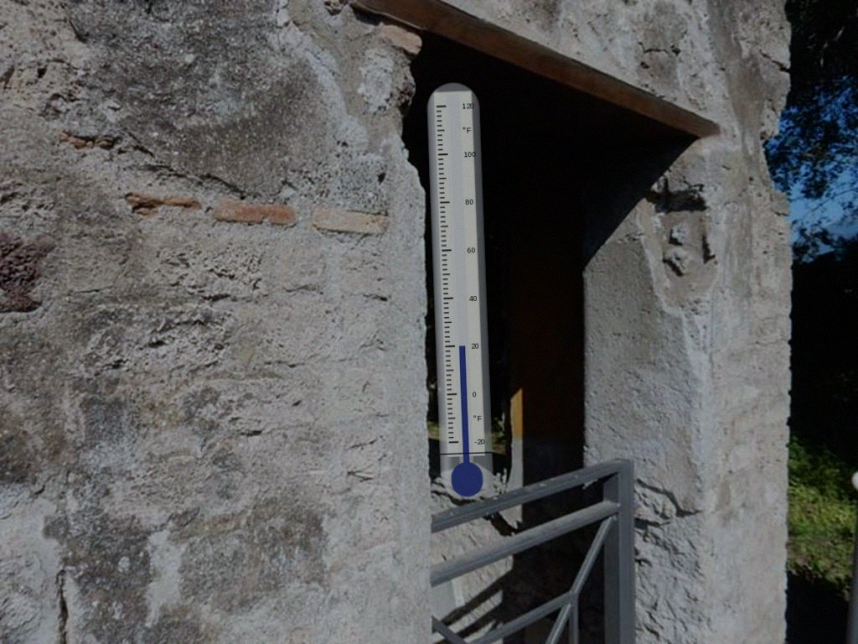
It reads **20** °F
